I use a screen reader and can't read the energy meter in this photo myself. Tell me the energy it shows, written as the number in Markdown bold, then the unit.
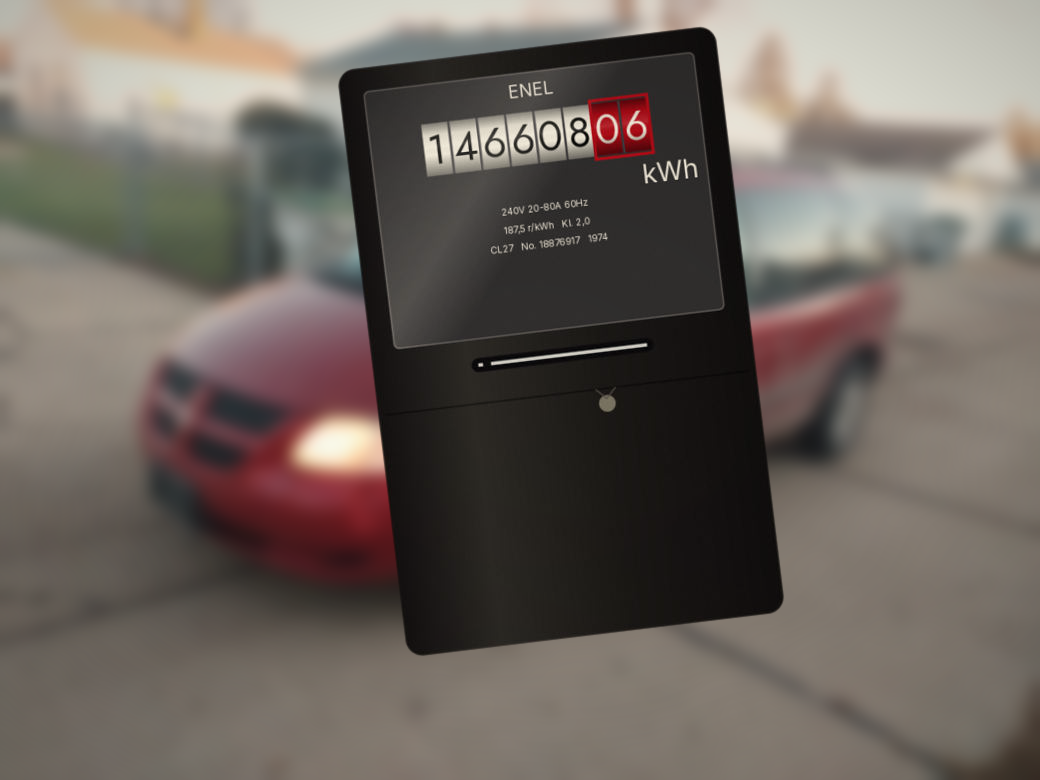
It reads **146608.06** kWh
